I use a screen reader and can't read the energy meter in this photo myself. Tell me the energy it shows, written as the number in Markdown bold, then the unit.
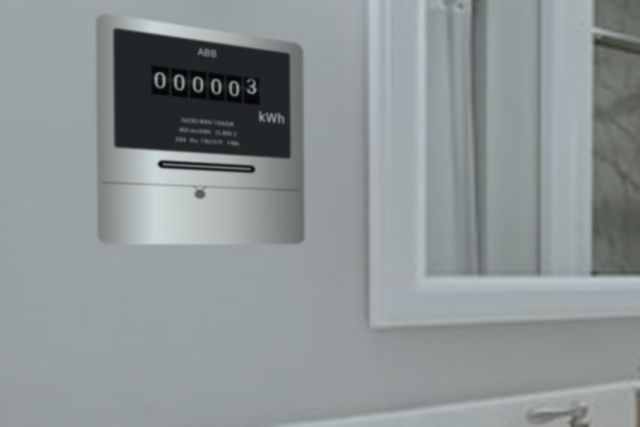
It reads **3** kWh
